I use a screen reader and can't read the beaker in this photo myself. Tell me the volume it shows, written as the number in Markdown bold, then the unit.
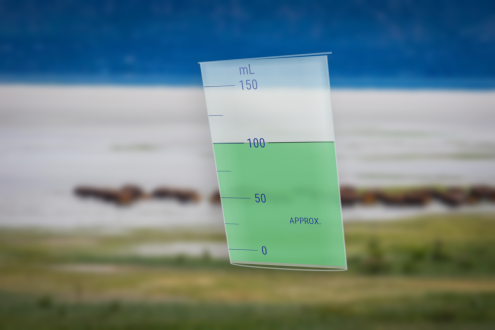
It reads **100** mL
